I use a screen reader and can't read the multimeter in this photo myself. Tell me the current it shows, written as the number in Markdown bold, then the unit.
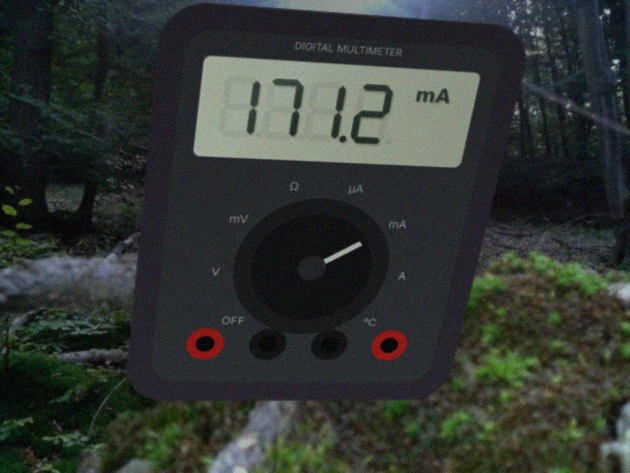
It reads **171.2** mA
